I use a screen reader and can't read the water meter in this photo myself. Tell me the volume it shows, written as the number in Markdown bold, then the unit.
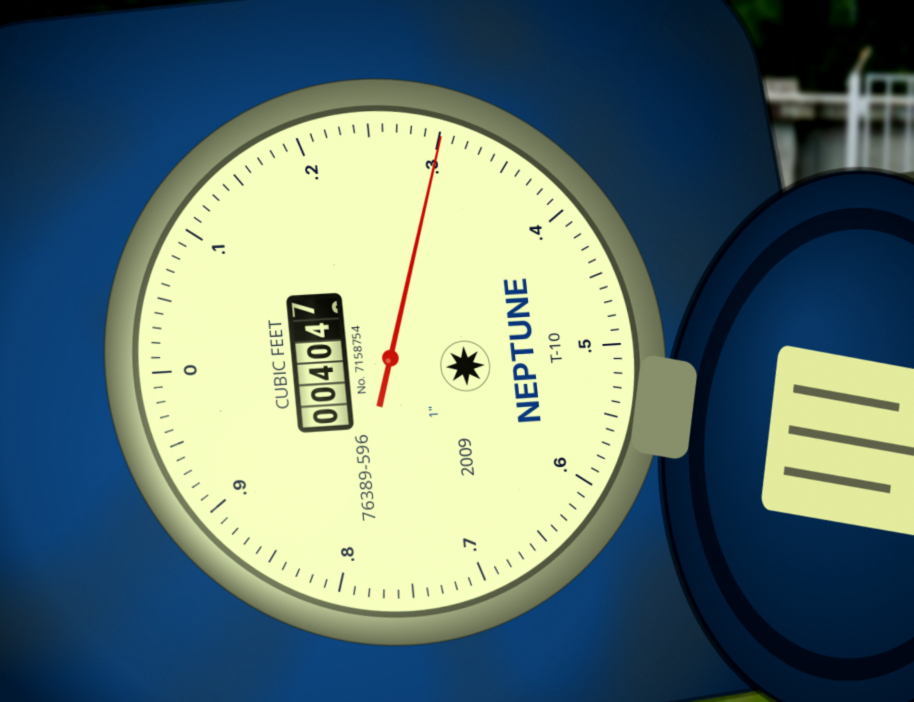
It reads **4047.30** ft³
